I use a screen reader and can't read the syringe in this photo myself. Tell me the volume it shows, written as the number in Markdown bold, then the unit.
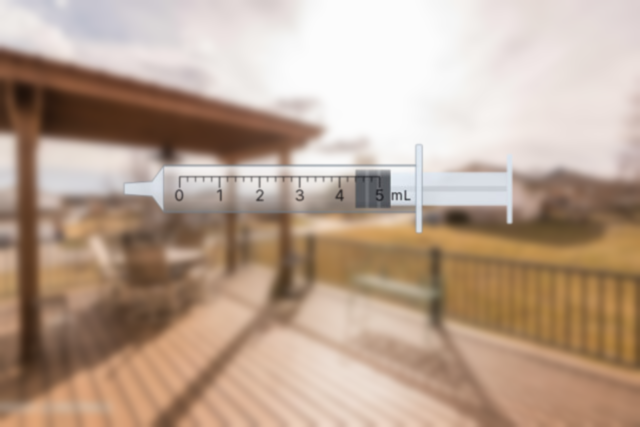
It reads **4.4** mL
